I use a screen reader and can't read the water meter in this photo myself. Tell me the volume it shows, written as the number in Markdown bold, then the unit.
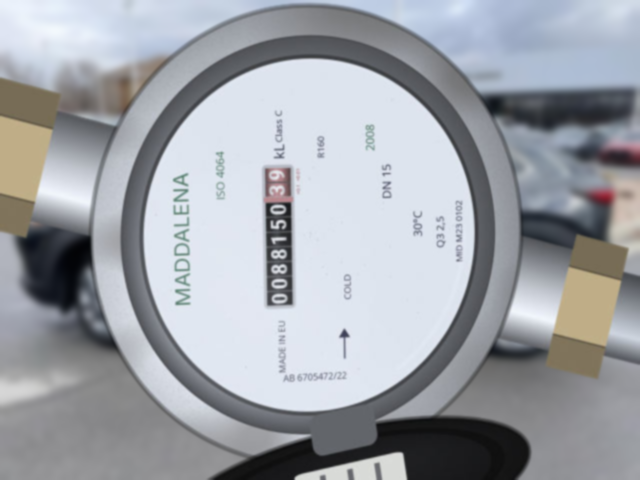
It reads **88150.39** kL
